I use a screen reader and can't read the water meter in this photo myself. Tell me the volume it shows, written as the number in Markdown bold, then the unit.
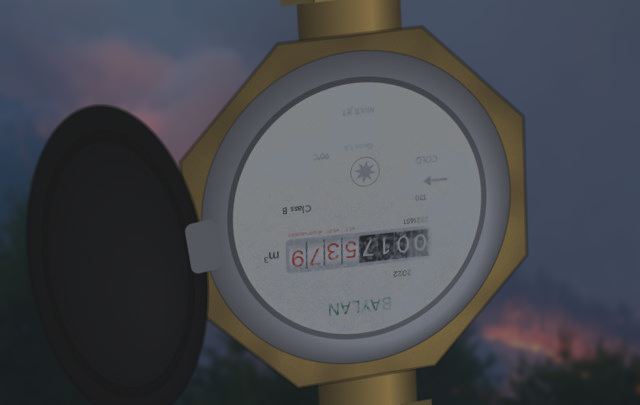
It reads **17.5379** m³
